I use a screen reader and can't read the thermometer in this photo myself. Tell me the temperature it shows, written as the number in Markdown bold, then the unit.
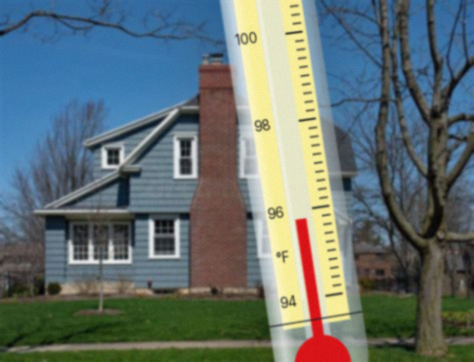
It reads **95.8** °F
